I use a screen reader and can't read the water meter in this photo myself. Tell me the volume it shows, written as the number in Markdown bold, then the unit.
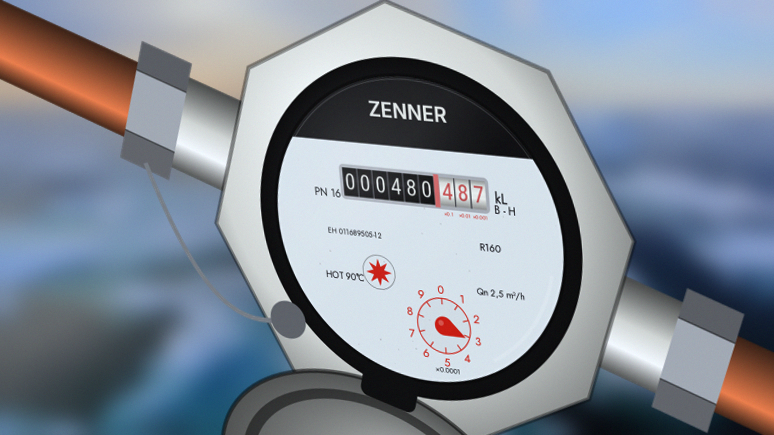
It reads **480.4873** kL
